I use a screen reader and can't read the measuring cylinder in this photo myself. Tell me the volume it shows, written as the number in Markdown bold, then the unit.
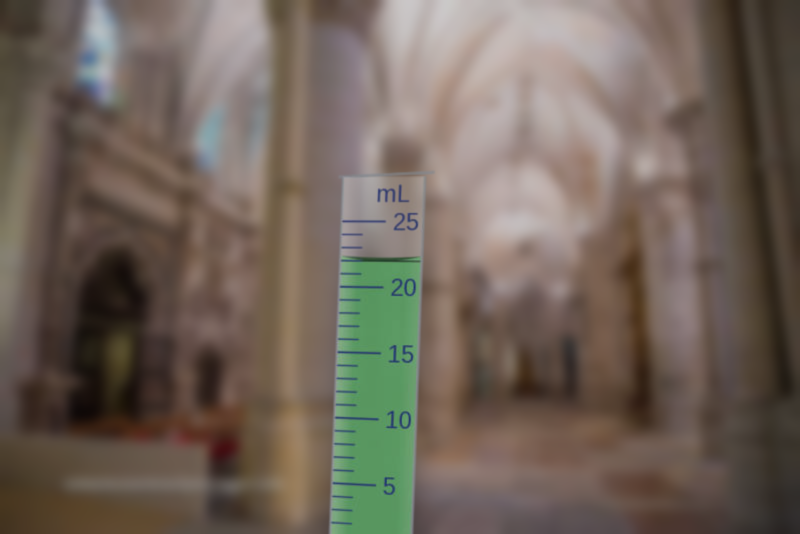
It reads **22** mL
